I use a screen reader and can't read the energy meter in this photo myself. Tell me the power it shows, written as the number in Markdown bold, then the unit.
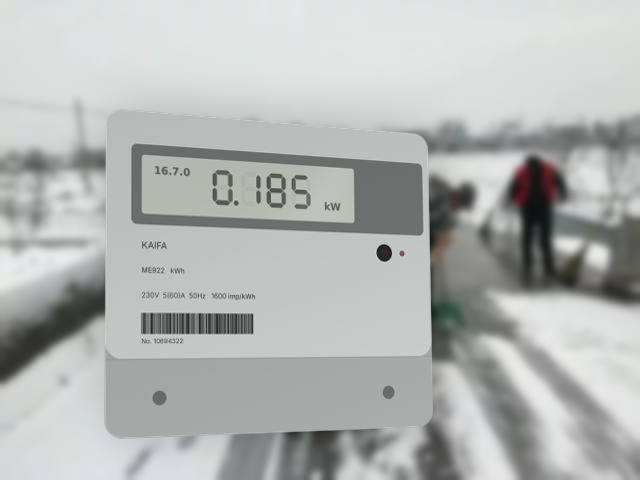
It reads **0.185** kW
